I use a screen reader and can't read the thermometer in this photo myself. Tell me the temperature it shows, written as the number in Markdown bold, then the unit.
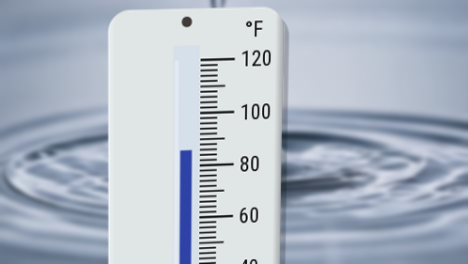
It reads **86** °F
